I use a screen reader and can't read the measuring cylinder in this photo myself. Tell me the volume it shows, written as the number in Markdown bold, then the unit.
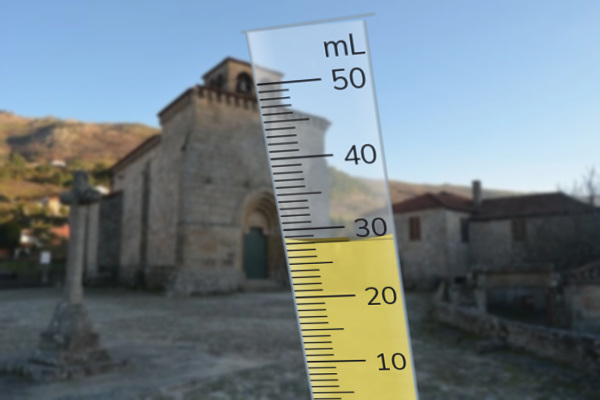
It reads **28** mL
